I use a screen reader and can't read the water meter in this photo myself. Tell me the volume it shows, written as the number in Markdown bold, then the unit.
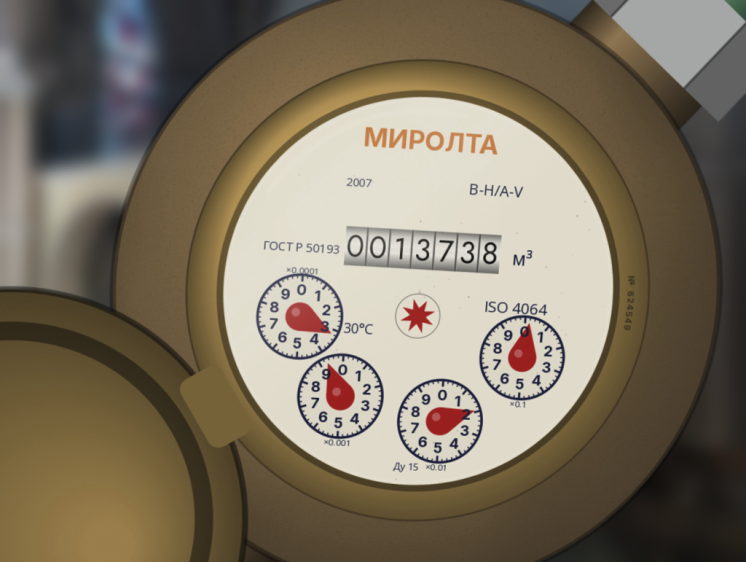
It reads **13738.0193** m³
